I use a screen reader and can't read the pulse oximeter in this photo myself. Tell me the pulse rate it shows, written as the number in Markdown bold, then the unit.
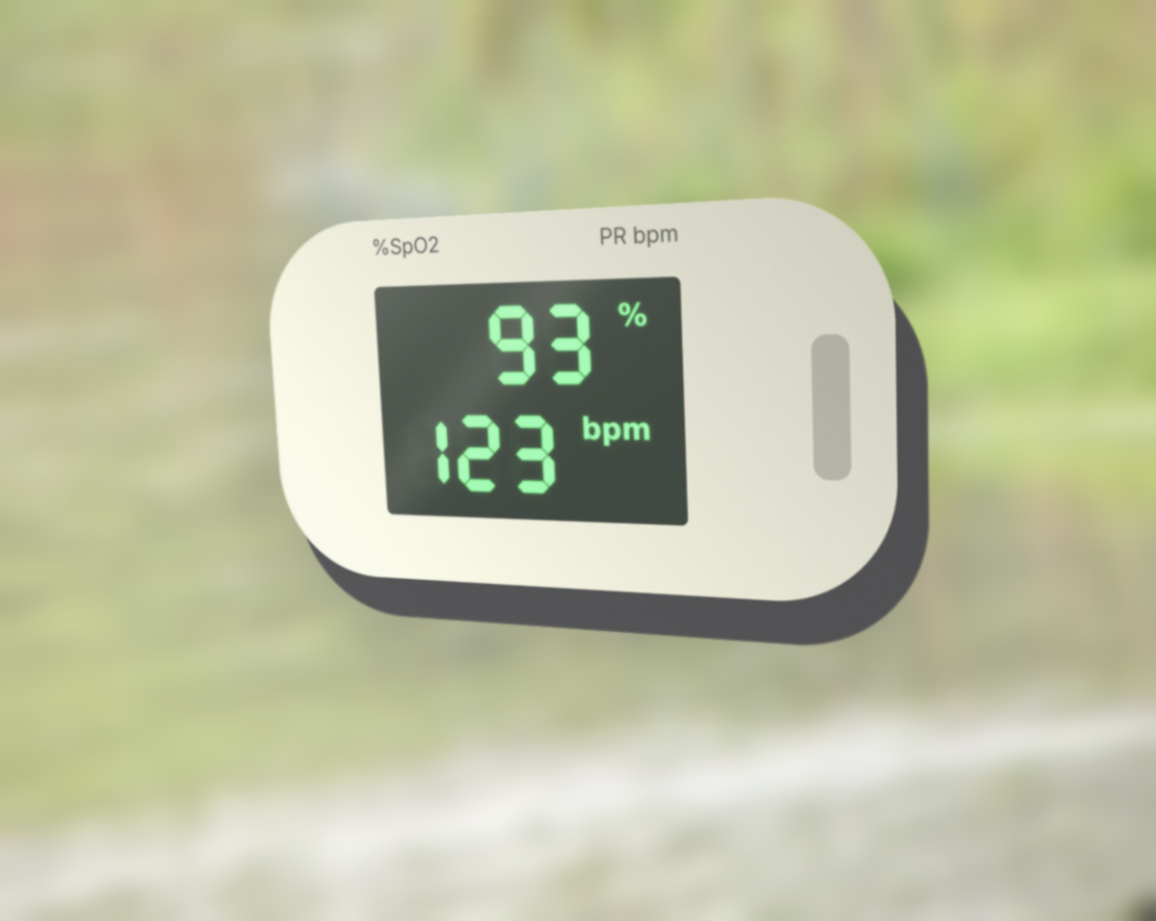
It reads **123** bpm
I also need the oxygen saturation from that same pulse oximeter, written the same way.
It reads **93** %
